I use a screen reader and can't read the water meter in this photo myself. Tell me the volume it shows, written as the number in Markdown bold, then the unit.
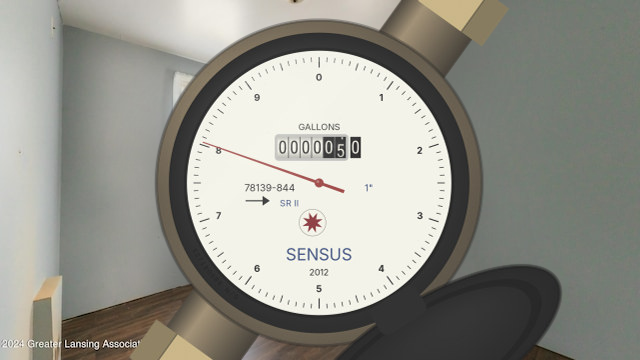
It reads **48.0** gal
